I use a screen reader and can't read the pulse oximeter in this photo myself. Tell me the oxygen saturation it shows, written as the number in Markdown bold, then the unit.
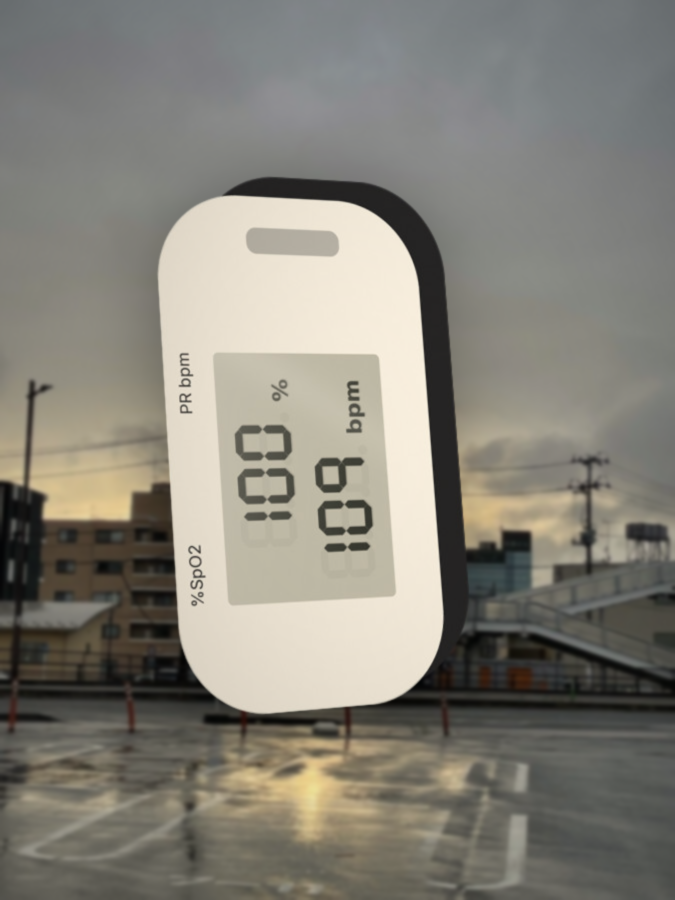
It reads **100** %
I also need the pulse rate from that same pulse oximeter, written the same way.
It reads **109** bpm
